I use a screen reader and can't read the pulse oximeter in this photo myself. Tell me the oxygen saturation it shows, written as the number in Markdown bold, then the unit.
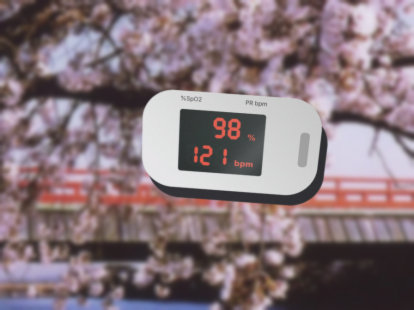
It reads **98** %
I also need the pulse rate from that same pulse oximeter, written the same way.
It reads **121** bpm
